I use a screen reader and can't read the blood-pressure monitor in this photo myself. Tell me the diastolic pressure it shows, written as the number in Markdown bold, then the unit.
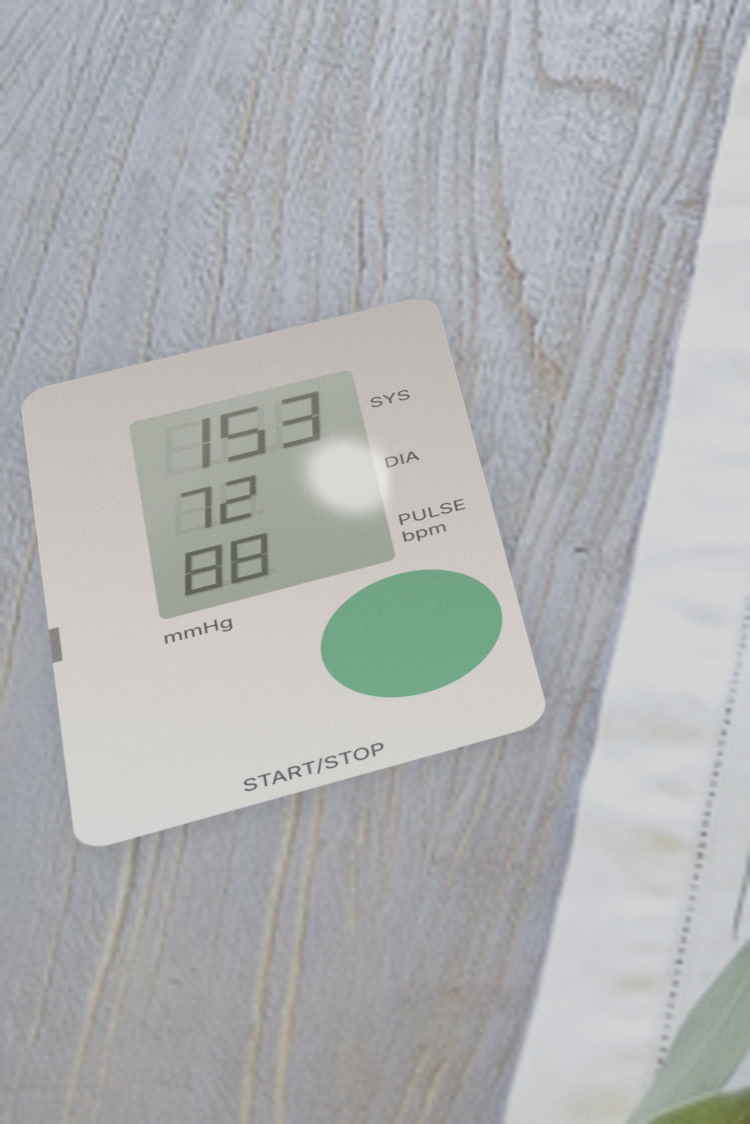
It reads **72** mmHg
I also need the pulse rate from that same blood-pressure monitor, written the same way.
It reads **88** bpm
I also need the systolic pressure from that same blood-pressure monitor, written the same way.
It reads **153** mmHg
